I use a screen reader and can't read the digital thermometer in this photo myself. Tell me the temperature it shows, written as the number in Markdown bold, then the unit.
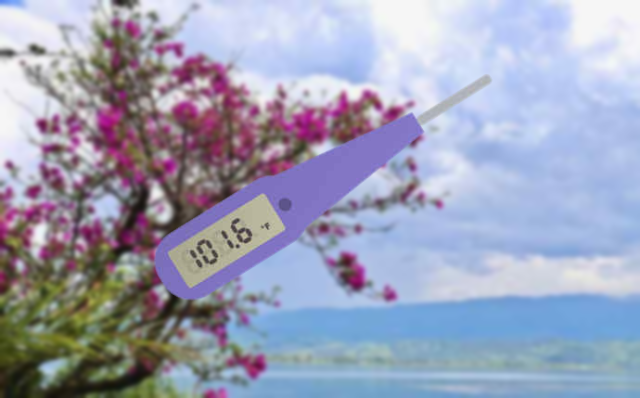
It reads **101.6** °F
